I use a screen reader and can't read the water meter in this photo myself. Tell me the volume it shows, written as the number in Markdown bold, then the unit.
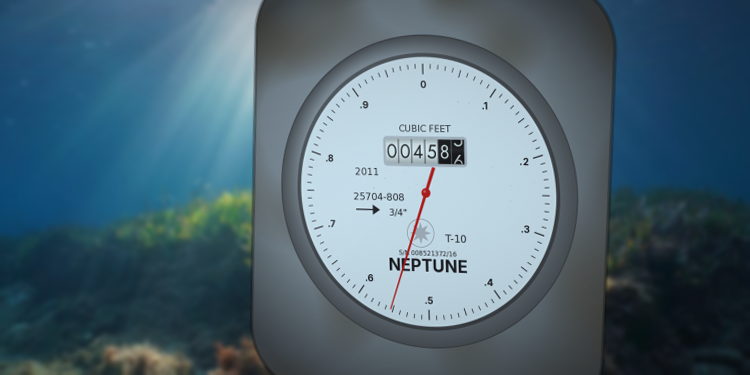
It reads **4585.55** ft³
